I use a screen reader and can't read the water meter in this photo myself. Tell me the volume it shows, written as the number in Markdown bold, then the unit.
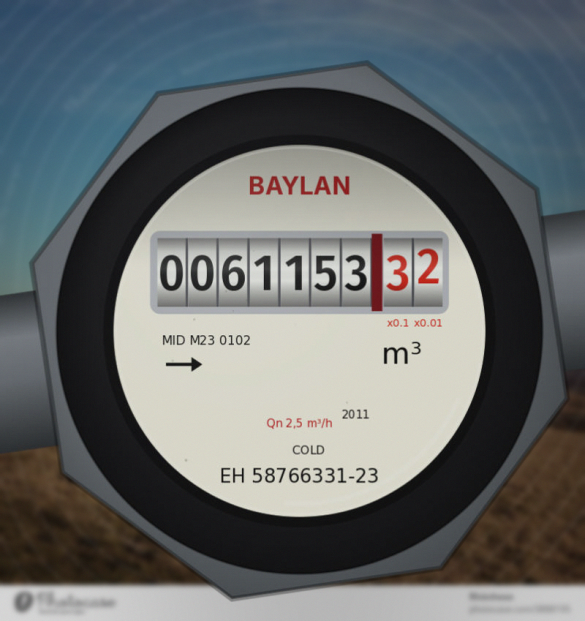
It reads **61153.32** m³
